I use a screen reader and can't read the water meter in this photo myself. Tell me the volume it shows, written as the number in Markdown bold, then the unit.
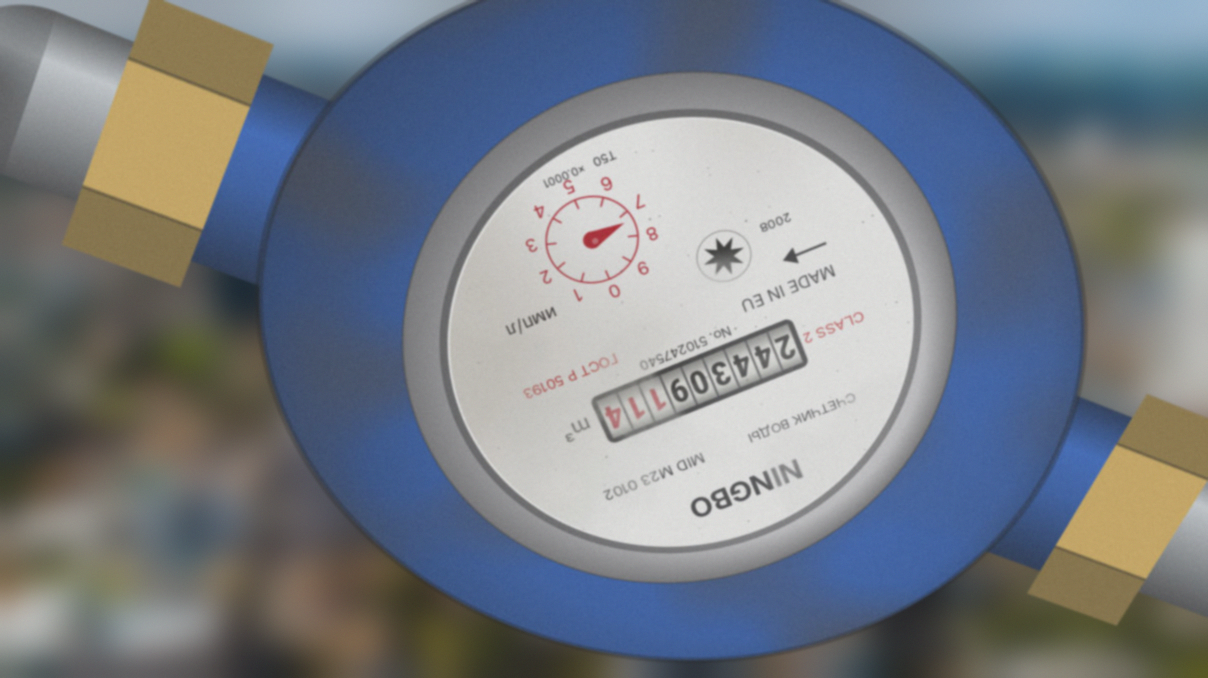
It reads **244309.1147** m³
